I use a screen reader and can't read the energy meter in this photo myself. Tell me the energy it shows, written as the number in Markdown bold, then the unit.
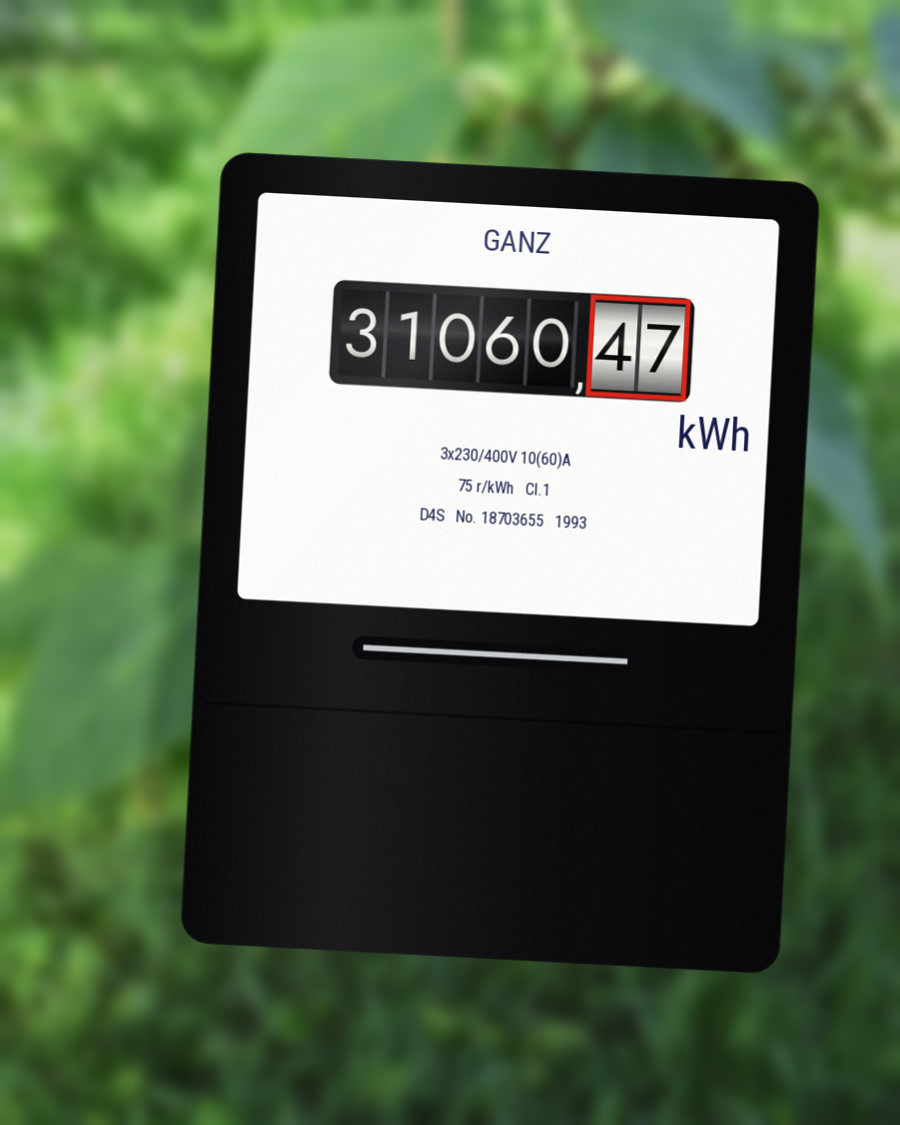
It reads **31060.47** kWh
